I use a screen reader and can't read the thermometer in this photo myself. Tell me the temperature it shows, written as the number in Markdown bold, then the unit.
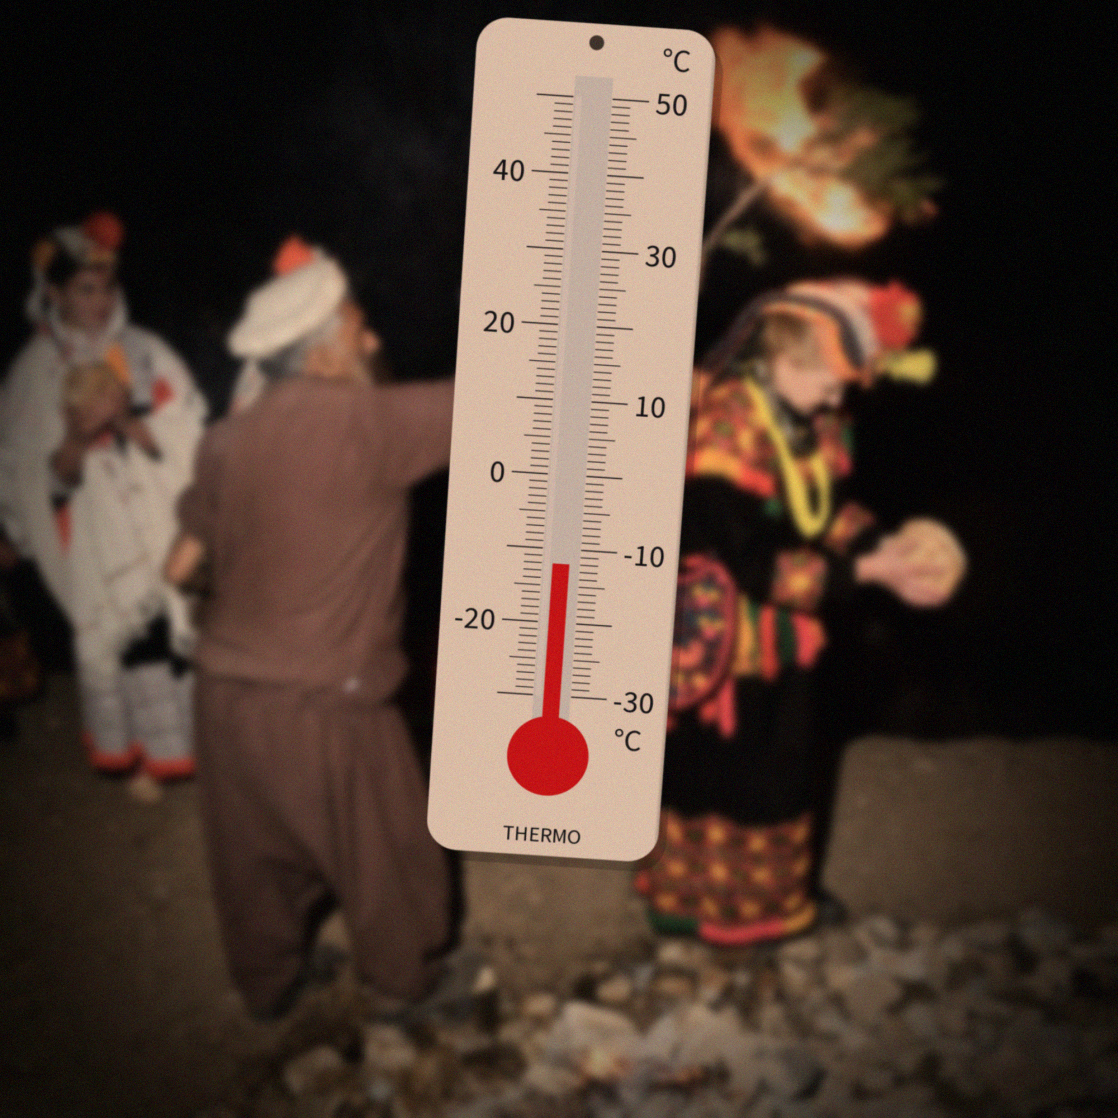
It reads **-12** °C
